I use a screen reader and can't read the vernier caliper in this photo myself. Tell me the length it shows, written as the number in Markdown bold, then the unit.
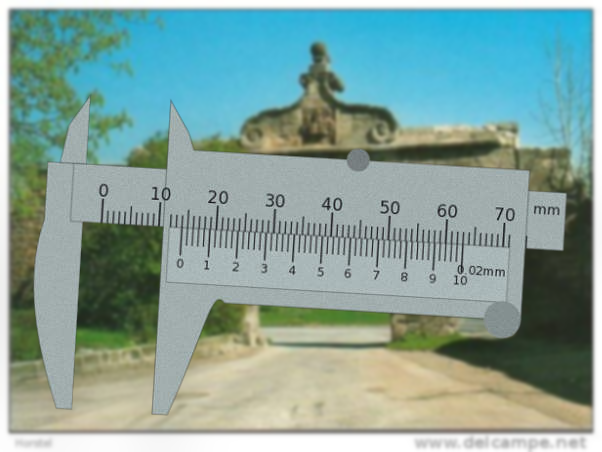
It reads **14.0** mm
